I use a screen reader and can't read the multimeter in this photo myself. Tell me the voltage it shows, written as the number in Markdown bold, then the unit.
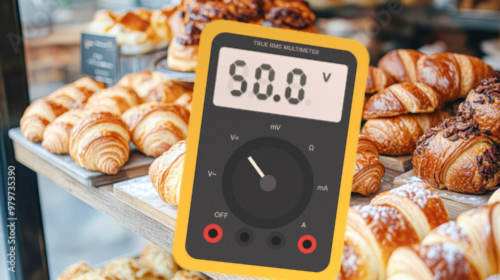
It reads **50.0** V
